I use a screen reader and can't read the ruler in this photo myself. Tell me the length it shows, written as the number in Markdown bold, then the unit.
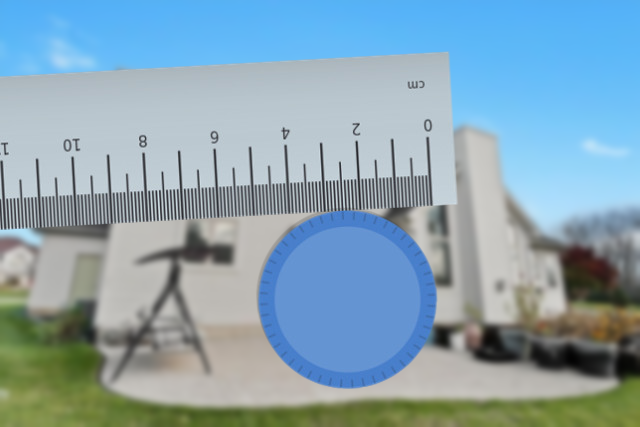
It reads **5** cm
